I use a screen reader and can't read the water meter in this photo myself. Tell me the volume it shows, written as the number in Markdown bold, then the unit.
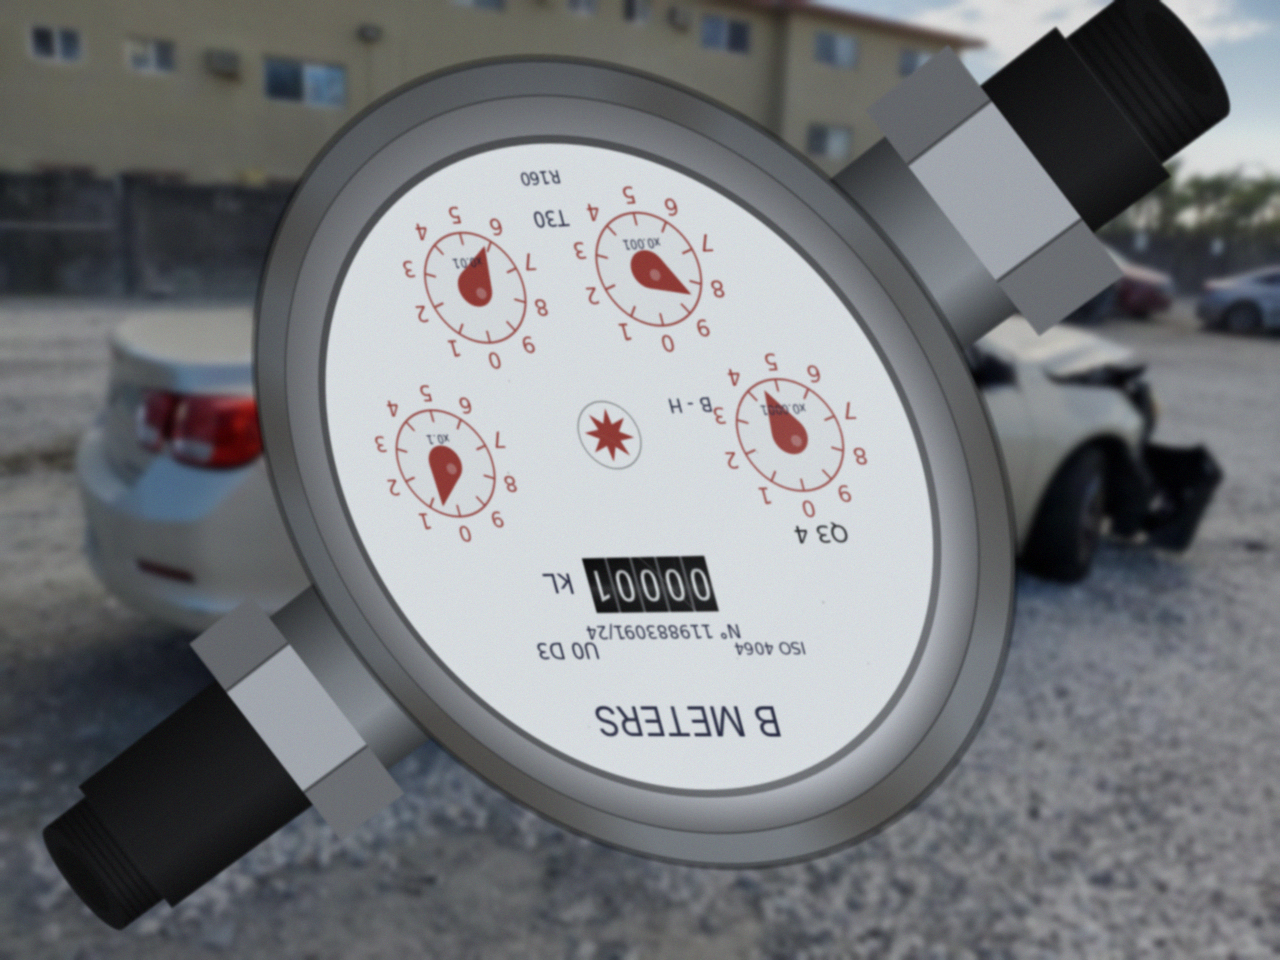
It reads **1.0584** kL
